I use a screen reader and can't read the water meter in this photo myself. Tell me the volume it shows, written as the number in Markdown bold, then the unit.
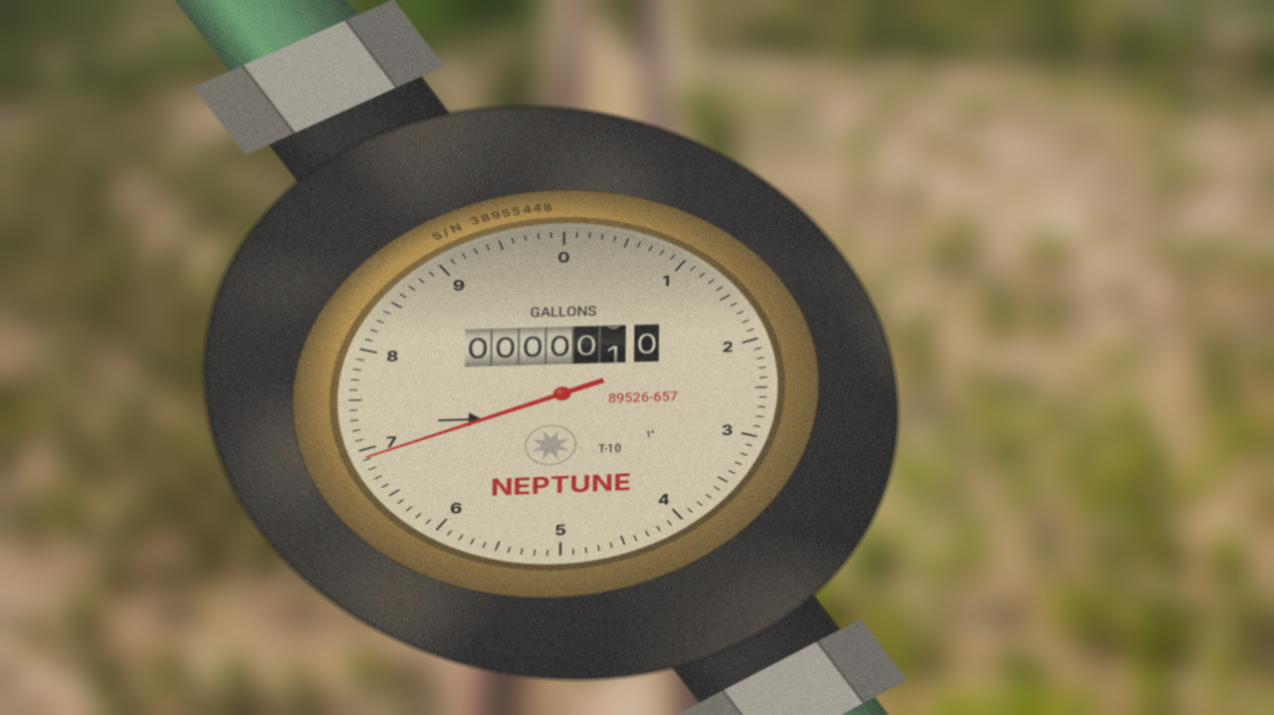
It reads **6.9** gal
